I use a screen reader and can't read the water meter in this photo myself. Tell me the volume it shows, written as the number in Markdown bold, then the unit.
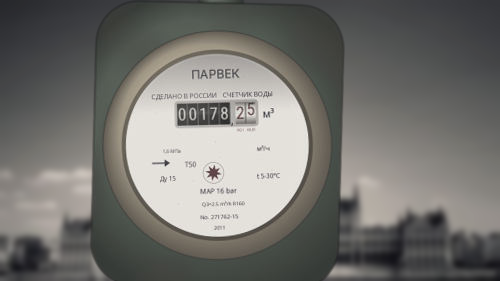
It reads **178.25** m³
